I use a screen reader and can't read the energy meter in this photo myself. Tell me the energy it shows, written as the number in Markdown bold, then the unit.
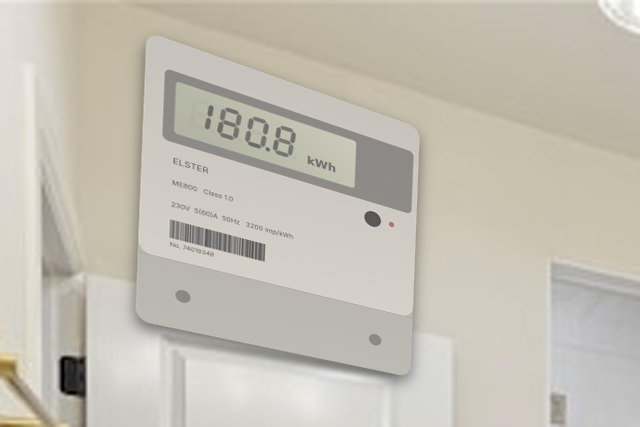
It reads **180.8** kWh
